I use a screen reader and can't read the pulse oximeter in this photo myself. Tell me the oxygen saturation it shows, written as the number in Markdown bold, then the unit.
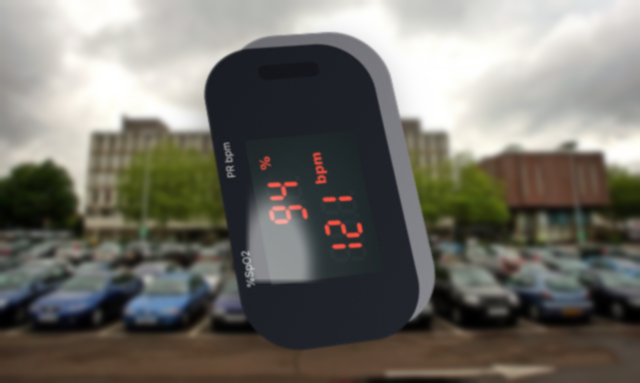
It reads **94** %
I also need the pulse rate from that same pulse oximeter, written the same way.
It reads **121** bpm
